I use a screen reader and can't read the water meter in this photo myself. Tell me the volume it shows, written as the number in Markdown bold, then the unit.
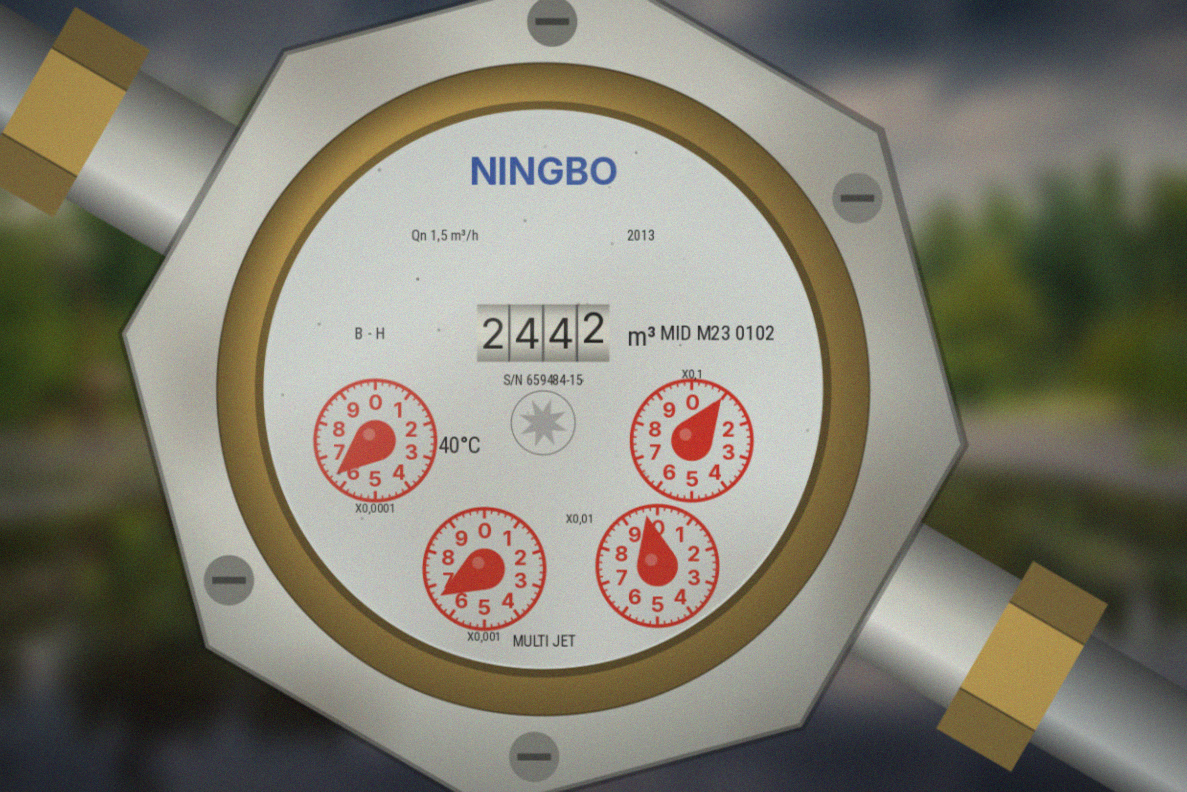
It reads **2442.0966** m³
